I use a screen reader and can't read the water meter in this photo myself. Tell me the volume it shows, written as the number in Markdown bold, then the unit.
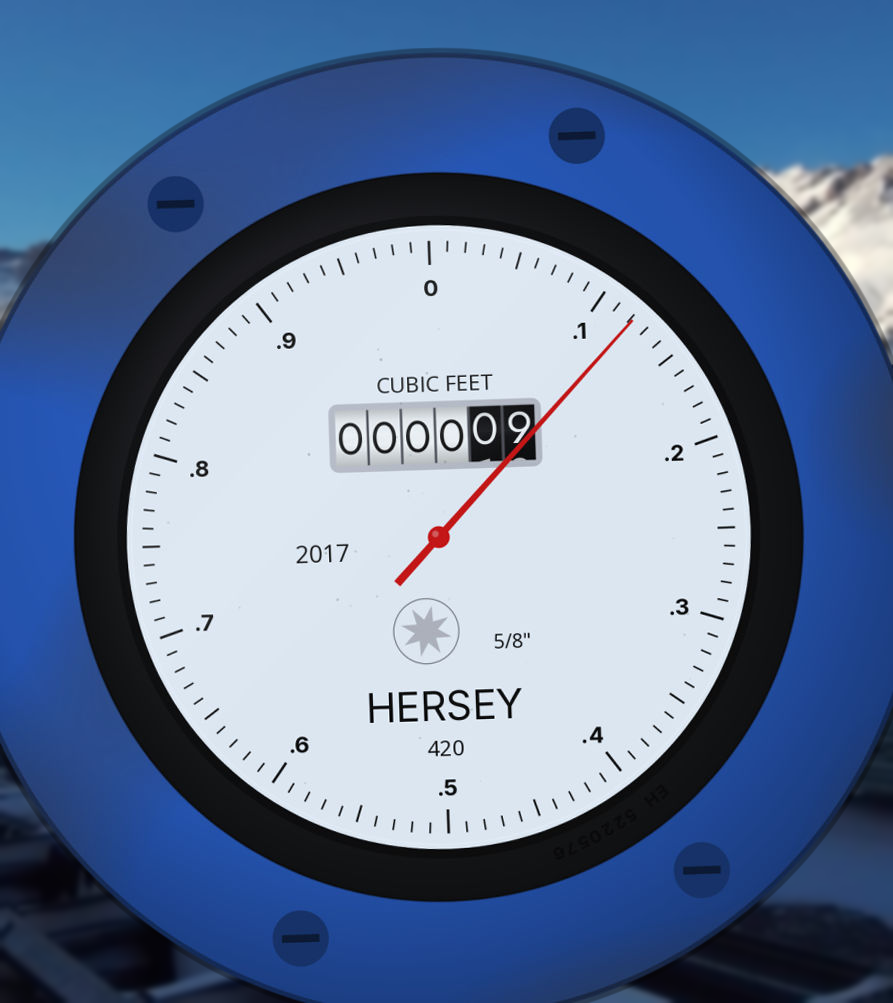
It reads **9.12** ft³
